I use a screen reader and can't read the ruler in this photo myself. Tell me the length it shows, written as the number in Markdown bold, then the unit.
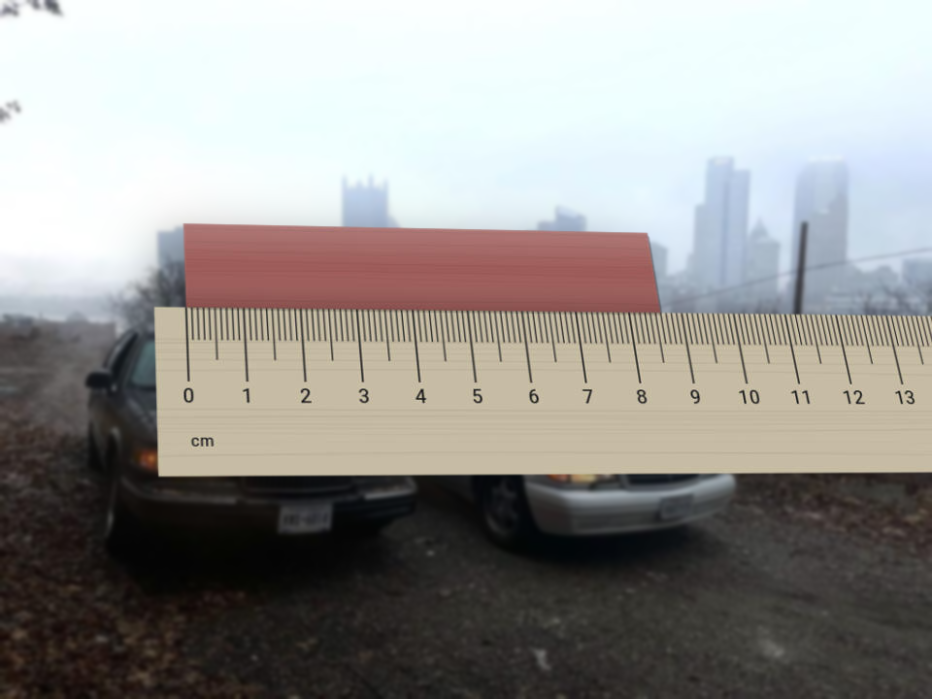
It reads **8.6** cm
